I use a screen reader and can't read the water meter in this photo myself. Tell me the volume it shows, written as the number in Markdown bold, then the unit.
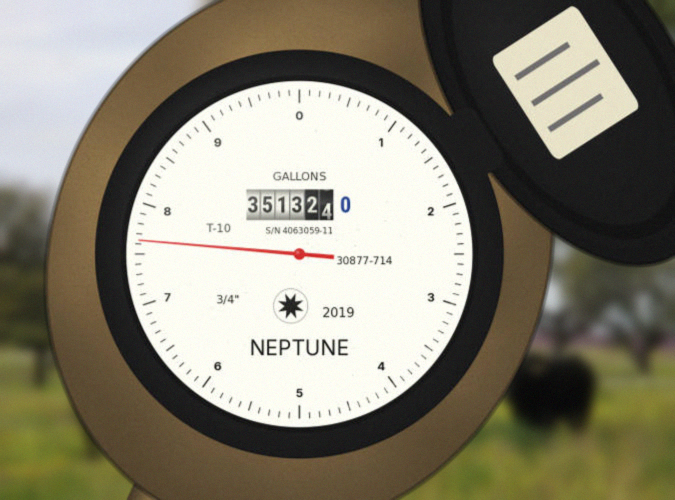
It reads **3513237.6** gal
